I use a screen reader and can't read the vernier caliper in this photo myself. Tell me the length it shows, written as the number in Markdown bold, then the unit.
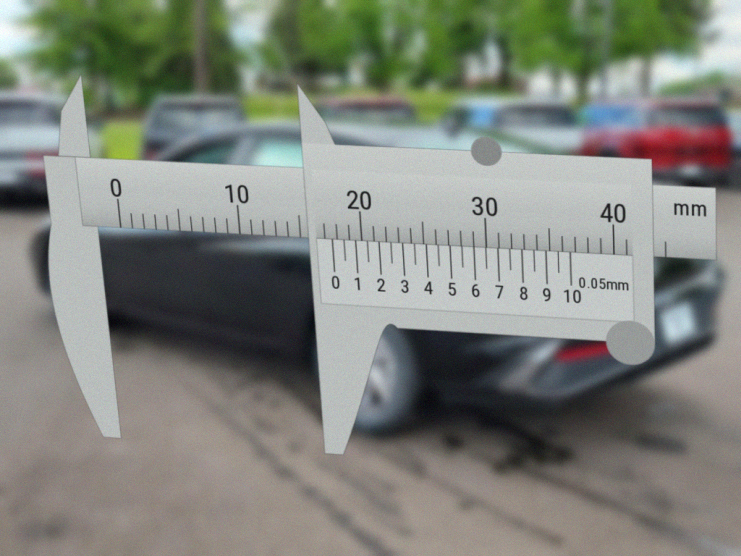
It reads **17.6** mm
